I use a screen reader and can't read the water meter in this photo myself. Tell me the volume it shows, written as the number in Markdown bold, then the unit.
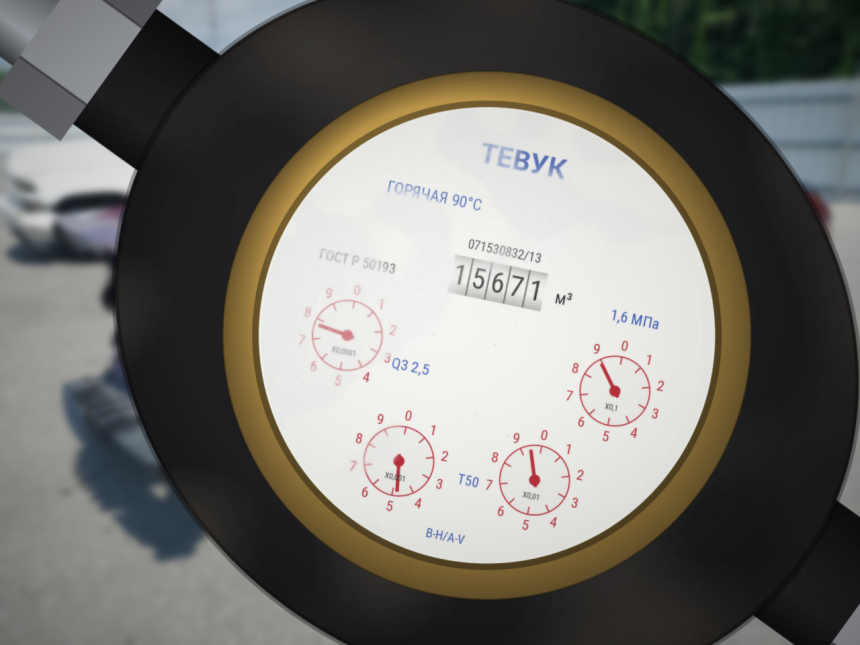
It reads **15671.8947** m³
